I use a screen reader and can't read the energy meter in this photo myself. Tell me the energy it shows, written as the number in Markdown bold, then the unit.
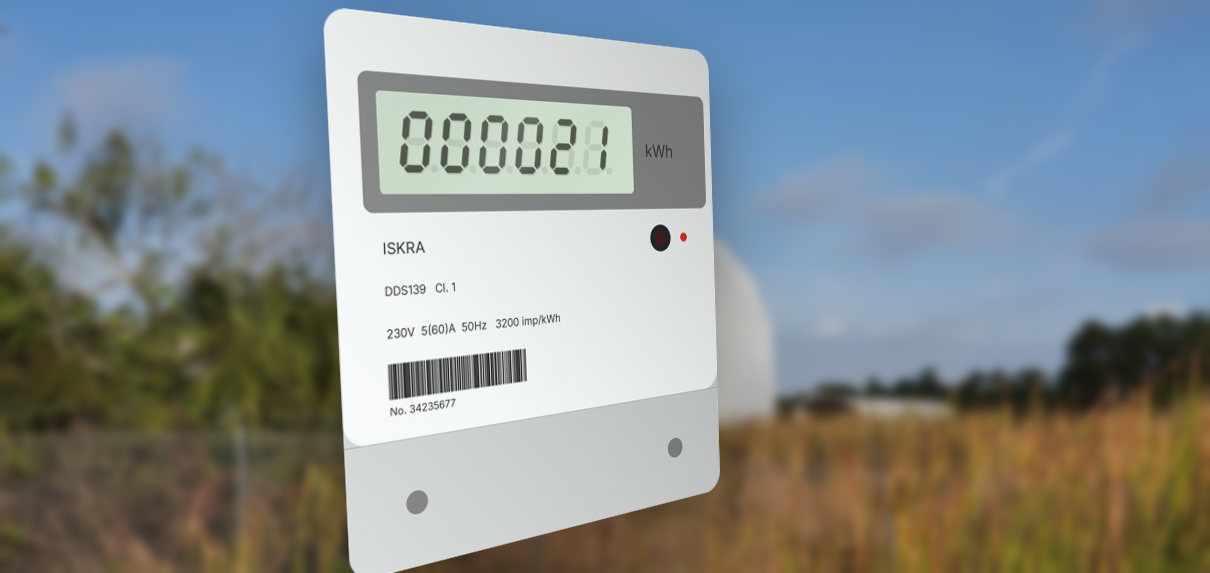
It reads **21** kWh
